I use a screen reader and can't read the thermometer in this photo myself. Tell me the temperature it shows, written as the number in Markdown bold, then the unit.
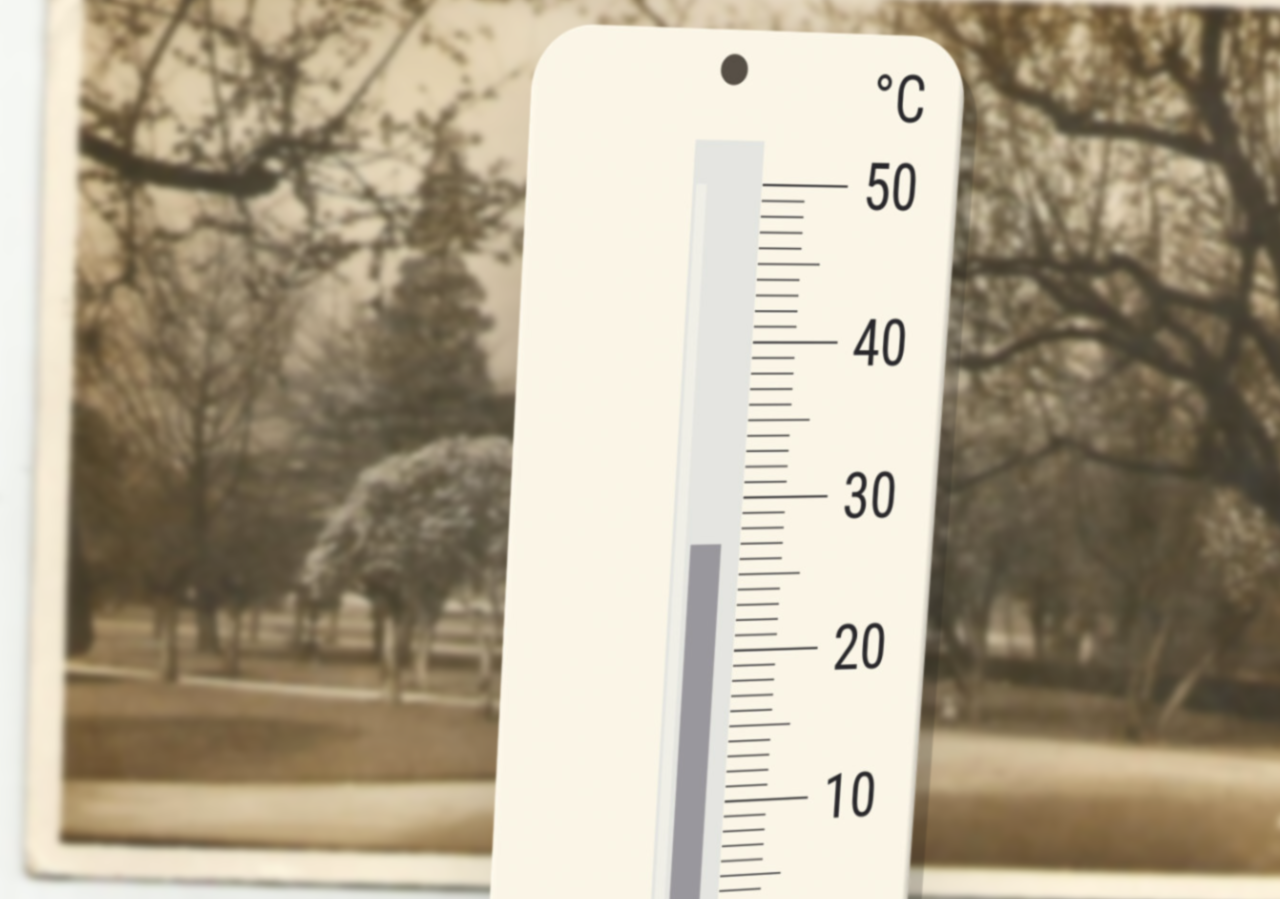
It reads **27** °C
